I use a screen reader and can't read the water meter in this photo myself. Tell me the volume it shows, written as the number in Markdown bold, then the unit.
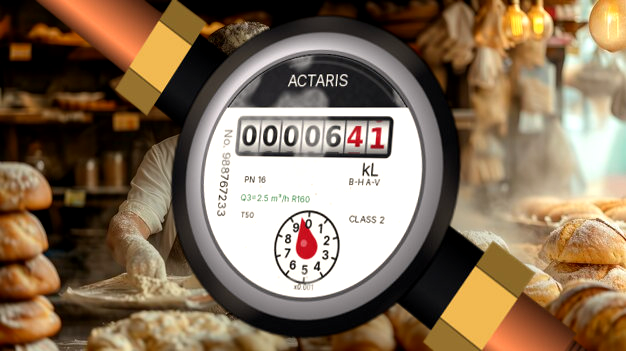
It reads **6.409** kL
